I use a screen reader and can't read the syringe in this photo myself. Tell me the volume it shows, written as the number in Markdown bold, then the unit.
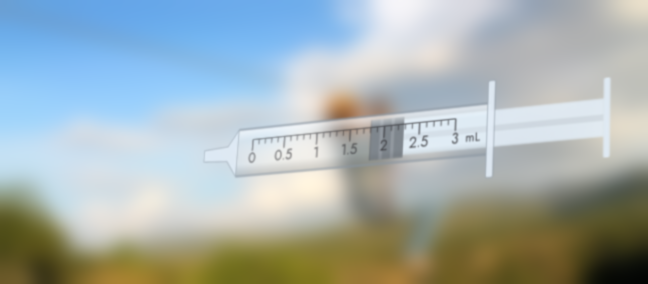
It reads **1.8** mL
